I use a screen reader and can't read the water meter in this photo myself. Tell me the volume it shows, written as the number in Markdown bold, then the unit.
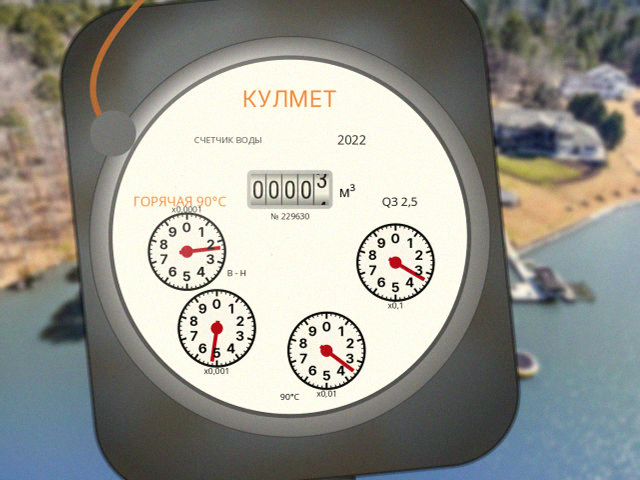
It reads **3.3352** m³
